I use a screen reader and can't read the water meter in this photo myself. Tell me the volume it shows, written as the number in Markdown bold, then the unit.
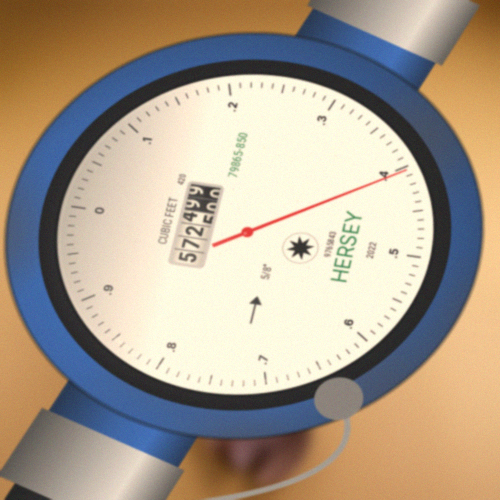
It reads **572499.40** ft³
